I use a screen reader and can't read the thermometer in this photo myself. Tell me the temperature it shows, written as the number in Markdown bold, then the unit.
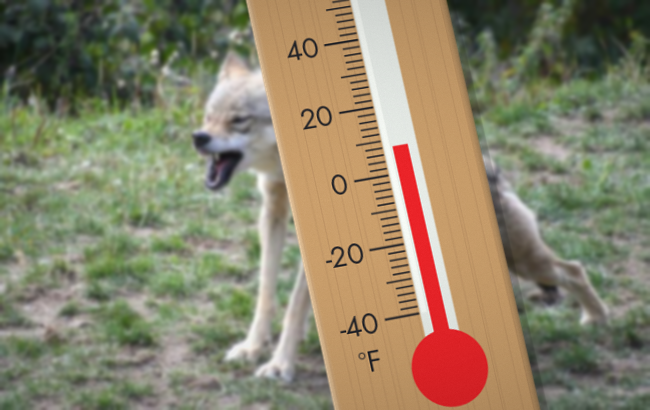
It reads **8** °F
